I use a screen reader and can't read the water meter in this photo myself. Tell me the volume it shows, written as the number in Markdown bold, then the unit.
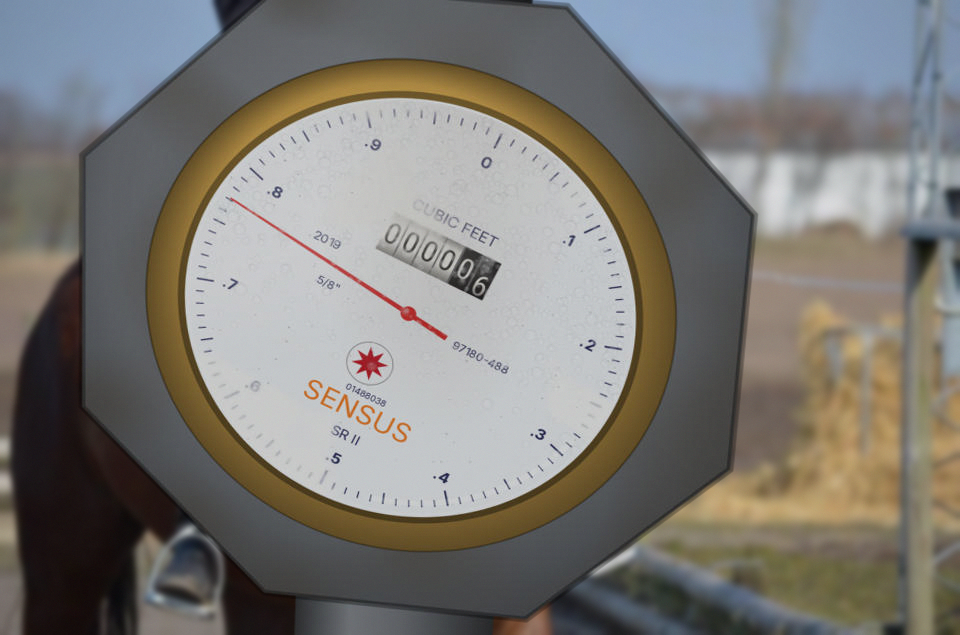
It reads **5.77** ft³
